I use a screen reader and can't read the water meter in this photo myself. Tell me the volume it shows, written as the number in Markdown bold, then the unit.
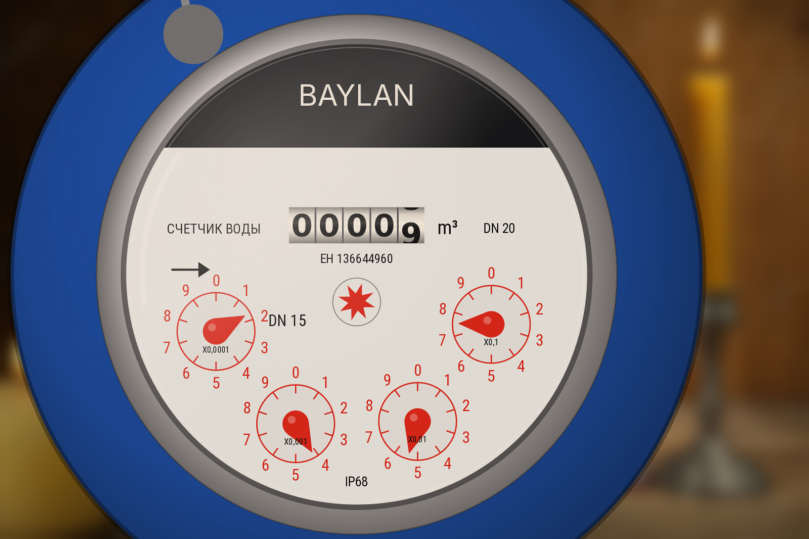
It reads **8.7541** m³
